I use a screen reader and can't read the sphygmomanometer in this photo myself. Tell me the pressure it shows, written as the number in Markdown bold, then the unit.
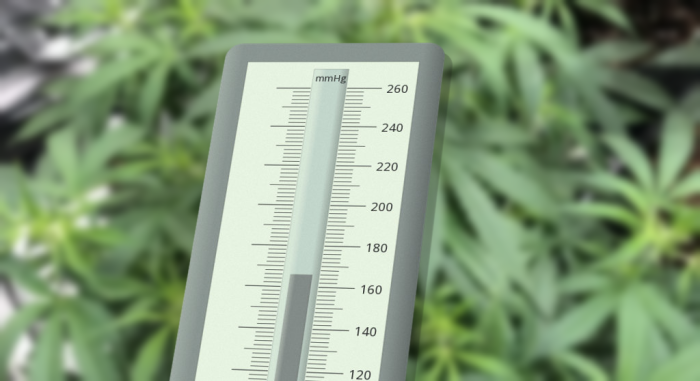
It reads **166** mmHg
